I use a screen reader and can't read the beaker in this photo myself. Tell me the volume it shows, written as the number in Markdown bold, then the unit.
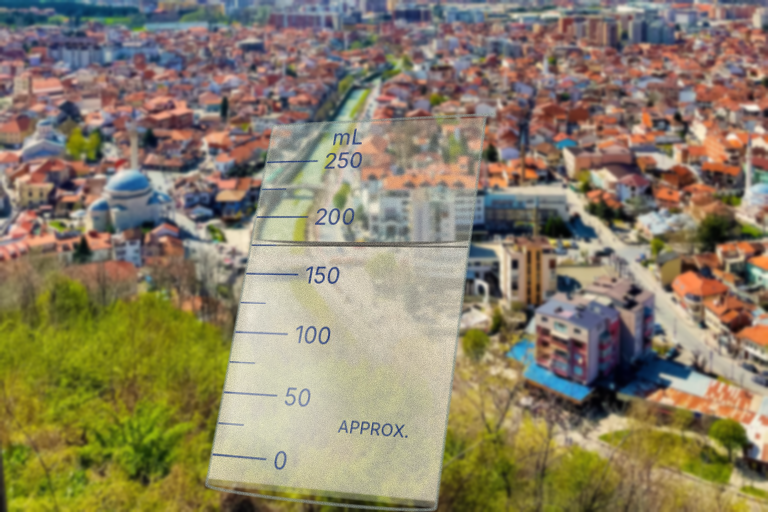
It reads **175** mL
